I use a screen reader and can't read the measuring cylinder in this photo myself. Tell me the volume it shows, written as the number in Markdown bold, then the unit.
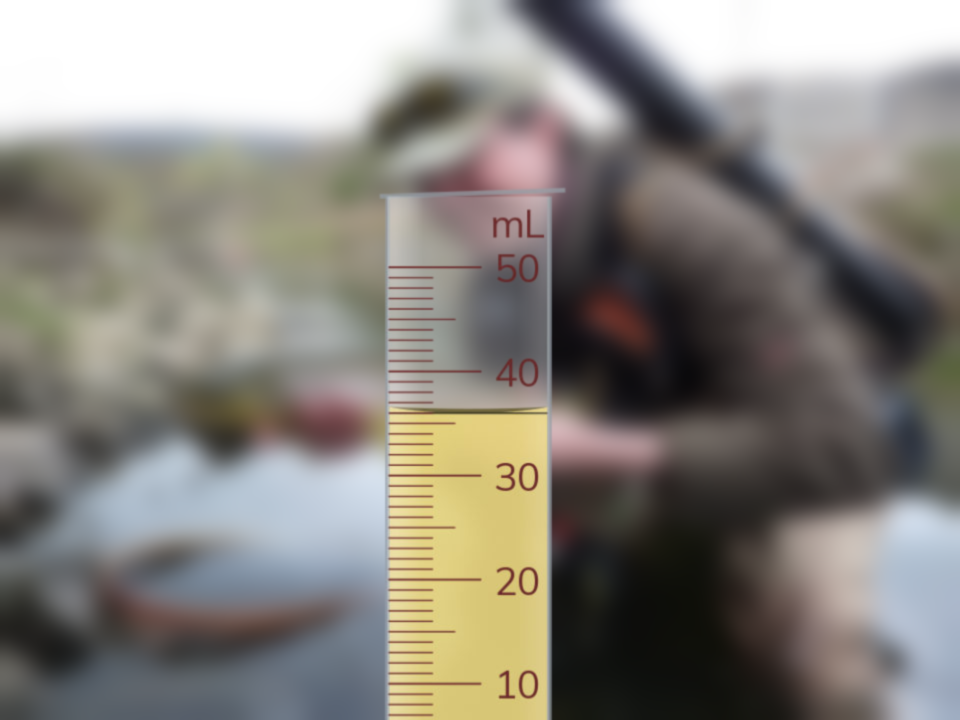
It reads **36** mL
